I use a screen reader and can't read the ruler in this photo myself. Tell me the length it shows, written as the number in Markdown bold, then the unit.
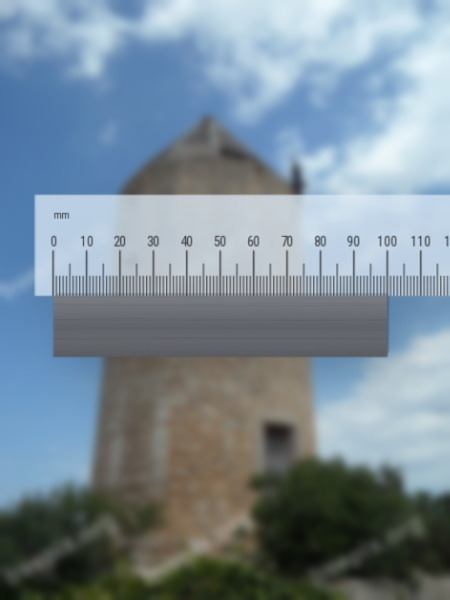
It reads **100** mm
